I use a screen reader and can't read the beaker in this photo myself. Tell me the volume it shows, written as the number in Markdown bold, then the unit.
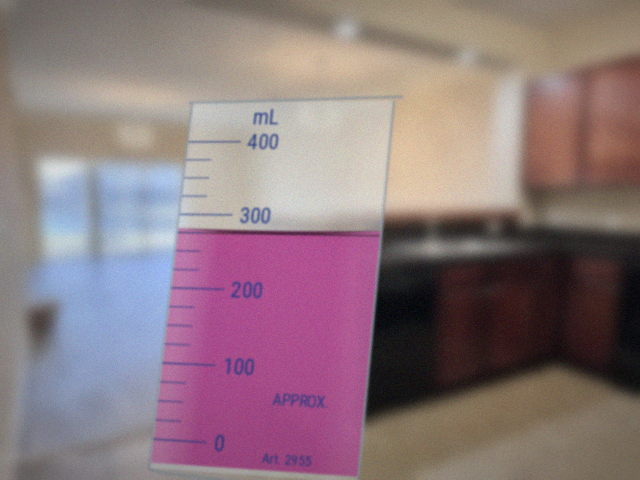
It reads **275** mL
